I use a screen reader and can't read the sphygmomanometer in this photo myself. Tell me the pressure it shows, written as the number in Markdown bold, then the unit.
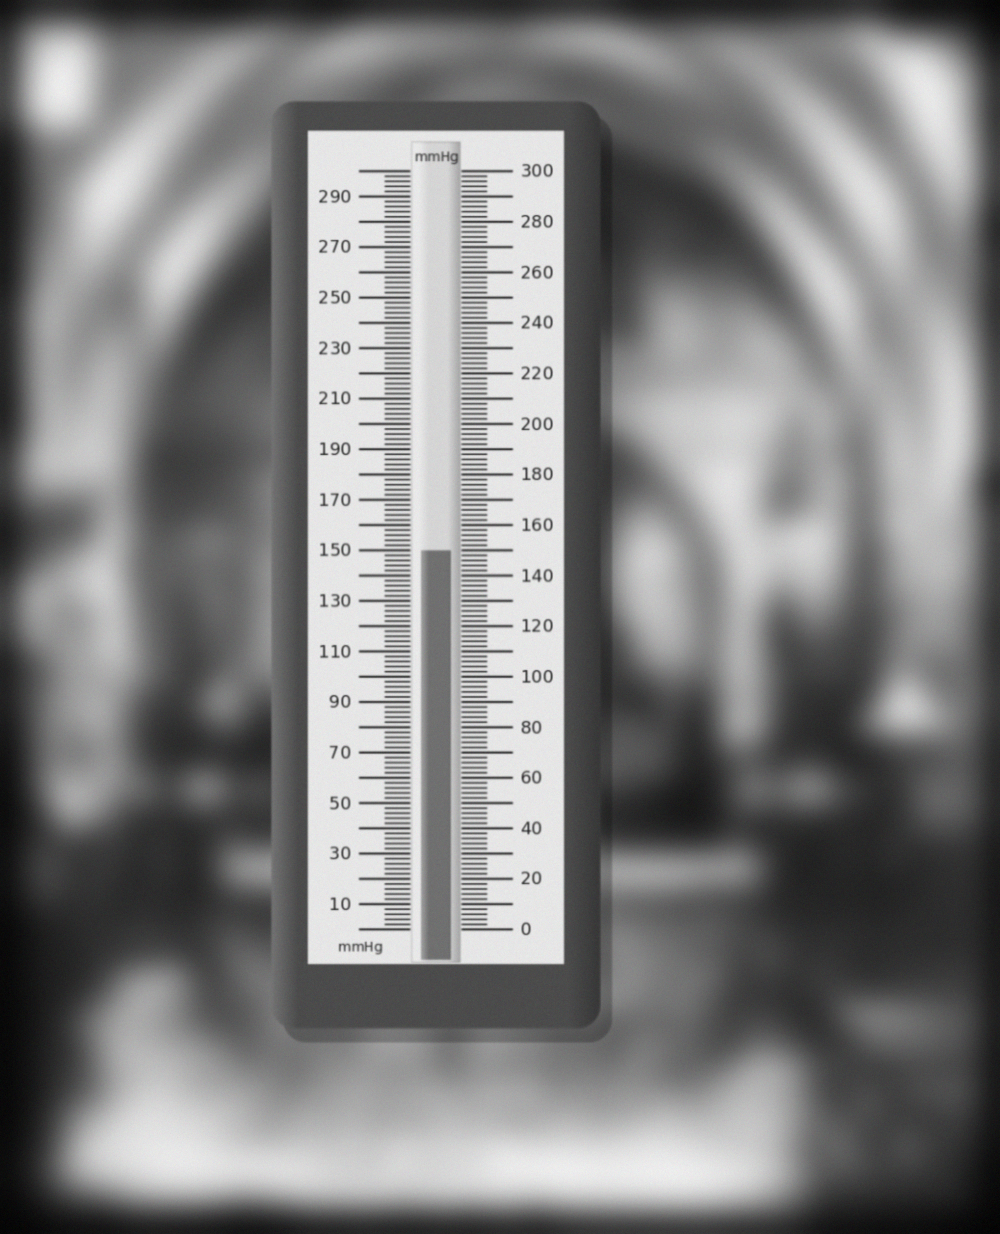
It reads **150** mmHg
